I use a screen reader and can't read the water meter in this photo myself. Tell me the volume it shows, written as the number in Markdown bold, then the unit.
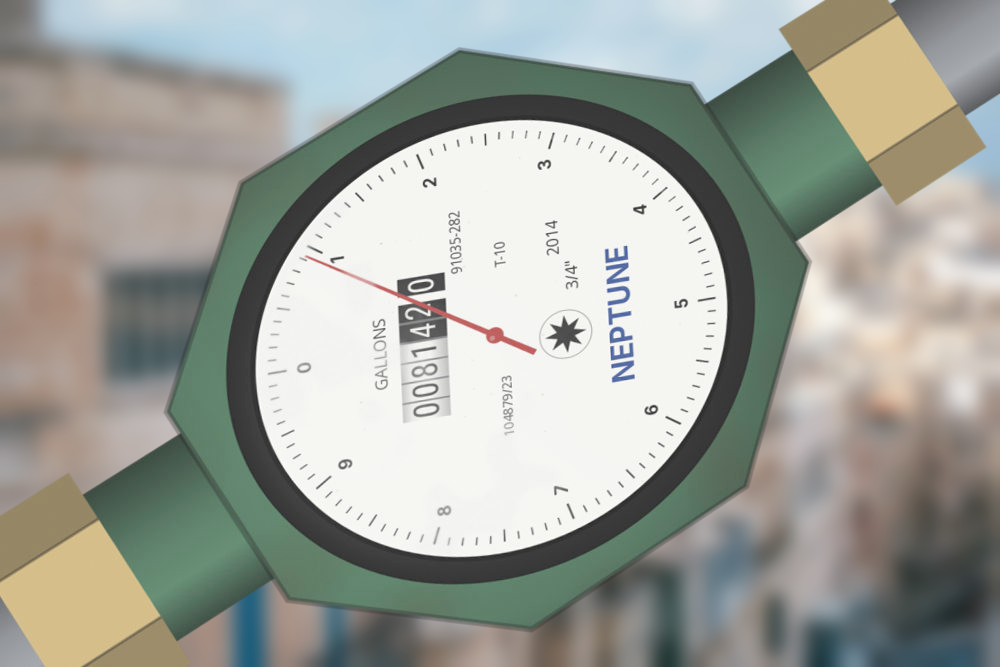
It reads **81420.9** gal
